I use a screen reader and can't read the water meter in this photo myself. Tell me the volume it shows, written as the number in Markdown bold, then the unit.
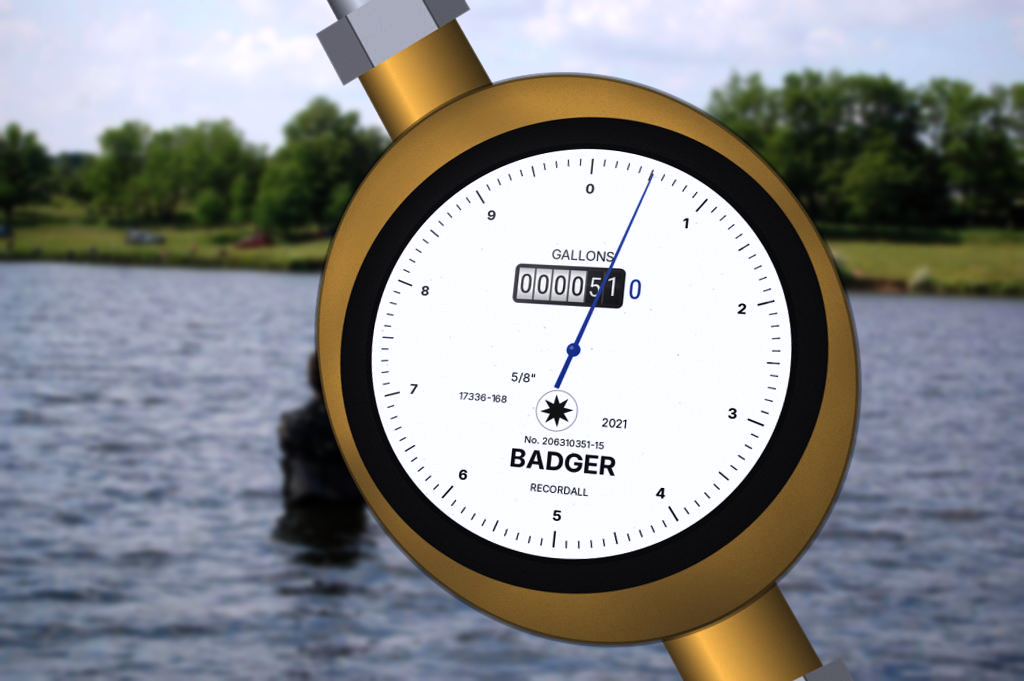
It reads **510.5** gal
